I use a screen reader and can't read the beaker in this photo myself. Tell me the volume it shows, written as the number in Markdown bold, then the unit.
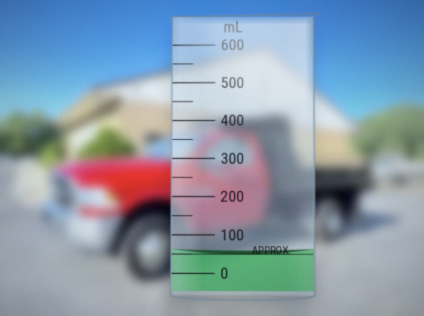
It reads **50** mL
